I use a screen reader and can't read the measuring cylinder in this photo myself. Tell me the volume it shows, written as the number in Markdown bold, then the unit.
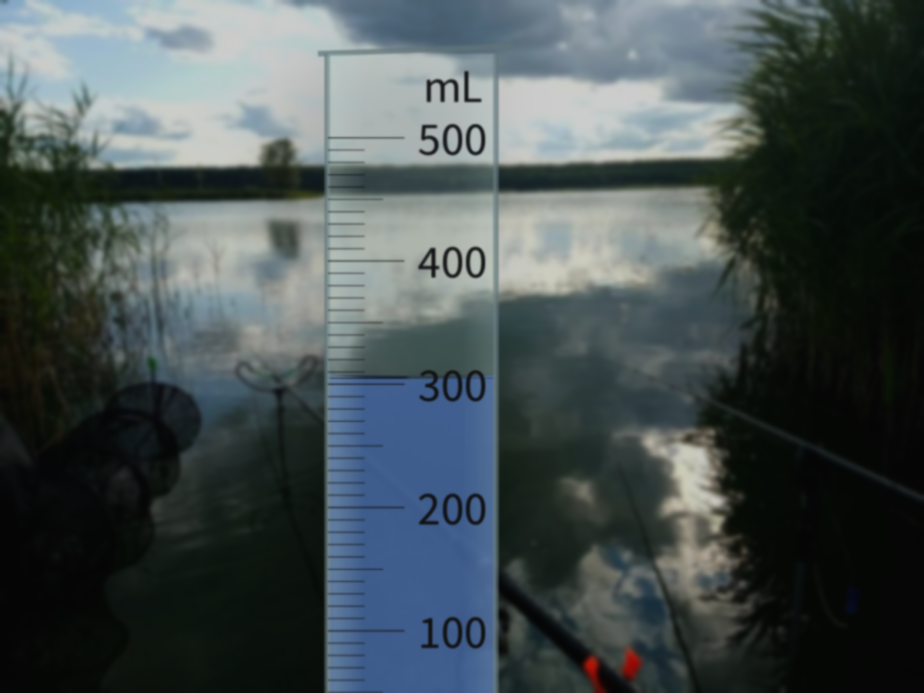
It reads **305** mL
